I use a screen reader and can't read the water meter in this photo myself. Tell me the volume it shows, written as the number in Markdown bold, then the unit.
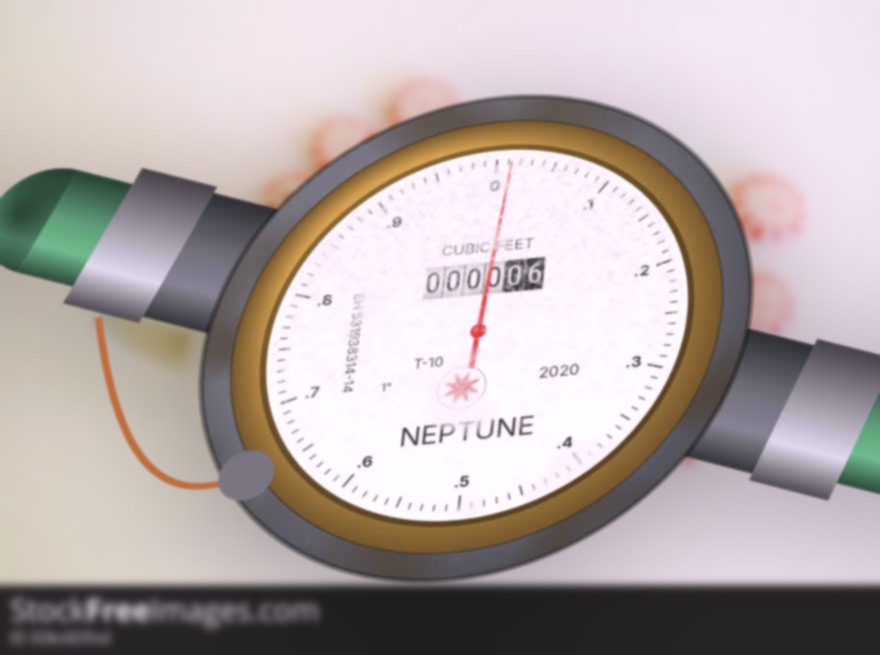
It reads **6.01** ft³
